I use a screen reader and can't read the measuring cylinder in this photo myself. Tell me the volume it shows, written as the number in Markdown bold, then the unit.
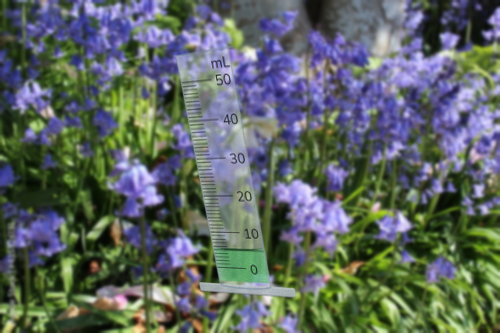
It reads **5** mL
